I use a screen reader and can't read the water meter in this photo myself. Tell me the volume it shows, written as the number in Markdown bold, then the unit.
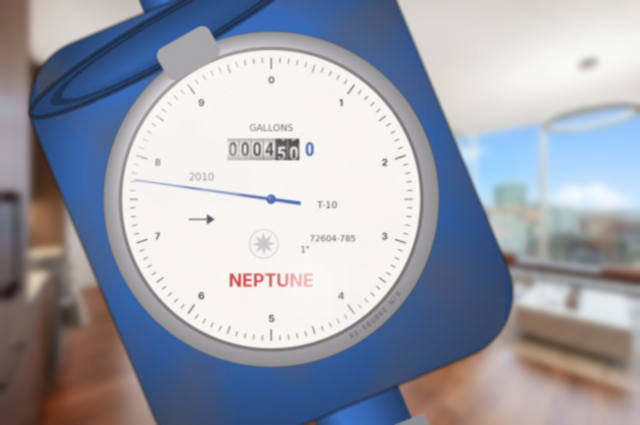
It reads **4497.7** gal
